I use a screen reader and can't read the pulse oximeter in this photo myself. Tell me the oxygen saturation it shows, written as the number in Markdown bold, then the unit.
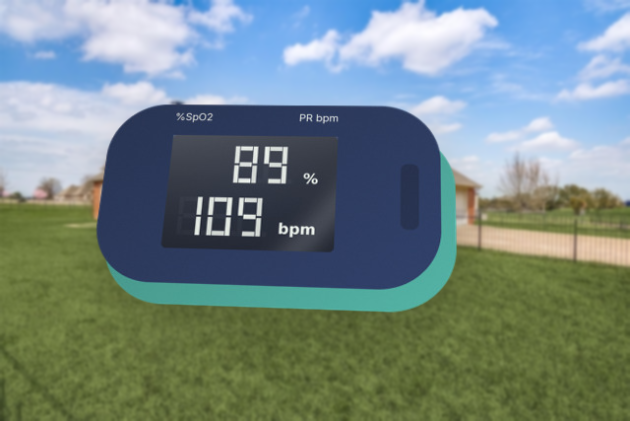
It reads **89** %
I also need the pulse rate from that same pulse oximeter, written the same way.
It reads **109** bpm
